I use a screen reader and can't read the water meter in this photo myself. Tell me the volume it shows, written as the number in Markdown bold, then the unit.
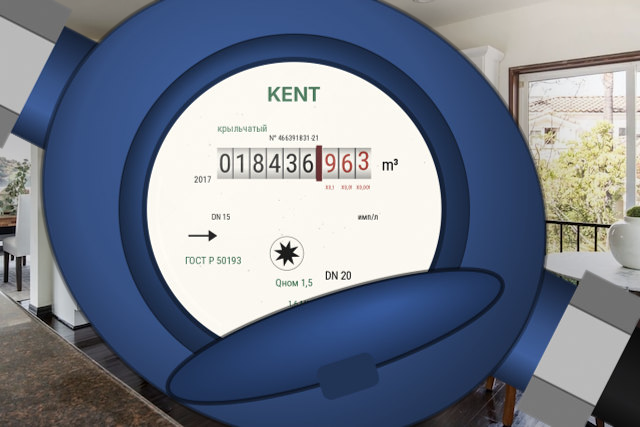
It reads **18436.963** m³
